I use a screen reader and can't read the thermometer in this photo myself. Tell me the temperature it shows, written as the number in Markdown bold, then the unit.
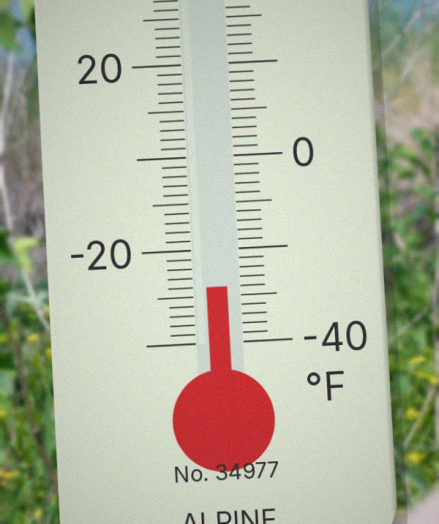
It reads **-28** °F
